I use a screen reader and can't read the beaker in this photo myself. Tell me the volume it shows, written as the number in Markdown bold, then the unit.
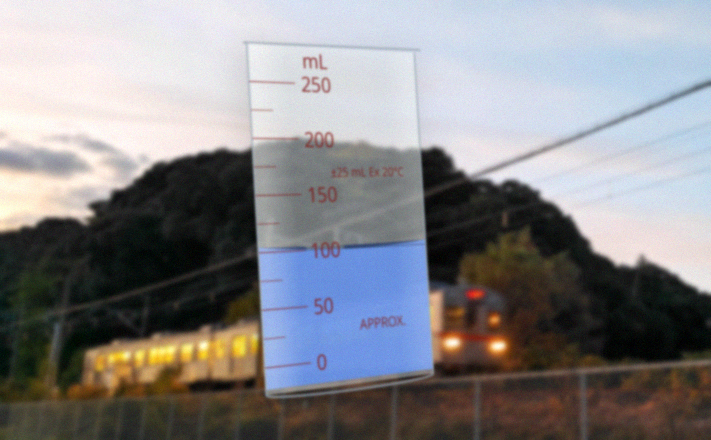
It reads **100** mL
